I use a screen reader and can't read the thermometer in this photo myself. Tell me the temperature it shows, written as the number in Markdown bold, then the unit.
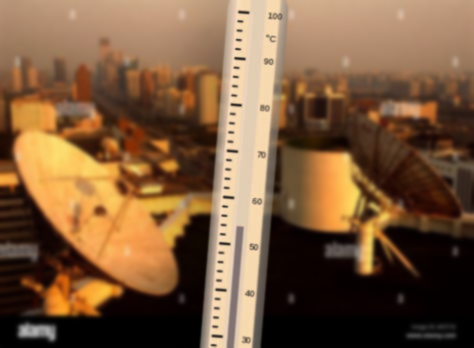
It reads **54** °C
